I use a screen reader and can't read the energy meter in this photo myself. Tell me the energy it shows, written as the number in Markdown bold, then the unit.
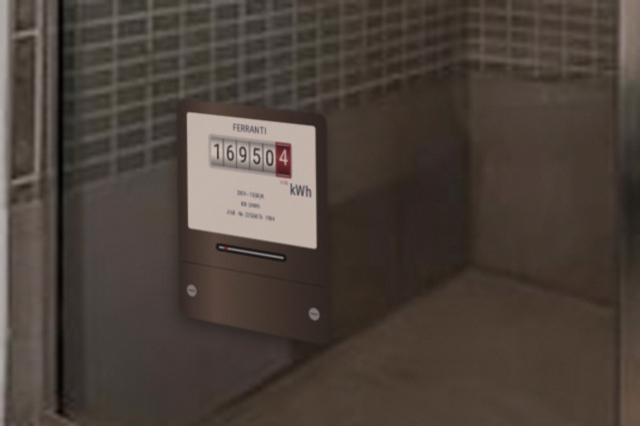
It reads **16950.4** kWh
